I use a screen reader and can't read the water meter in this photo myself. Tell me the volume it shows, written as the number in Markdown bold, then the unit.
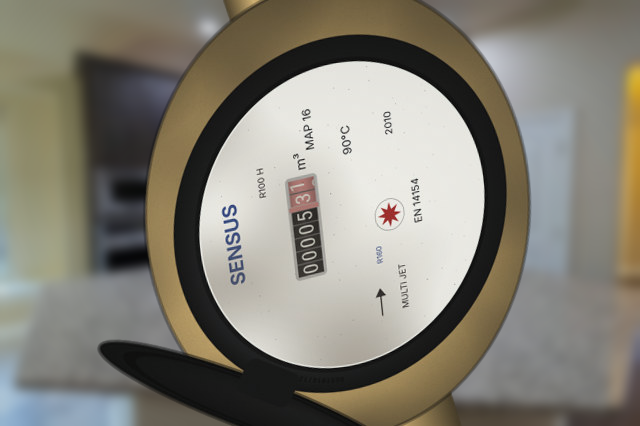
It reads **5.31** m³
